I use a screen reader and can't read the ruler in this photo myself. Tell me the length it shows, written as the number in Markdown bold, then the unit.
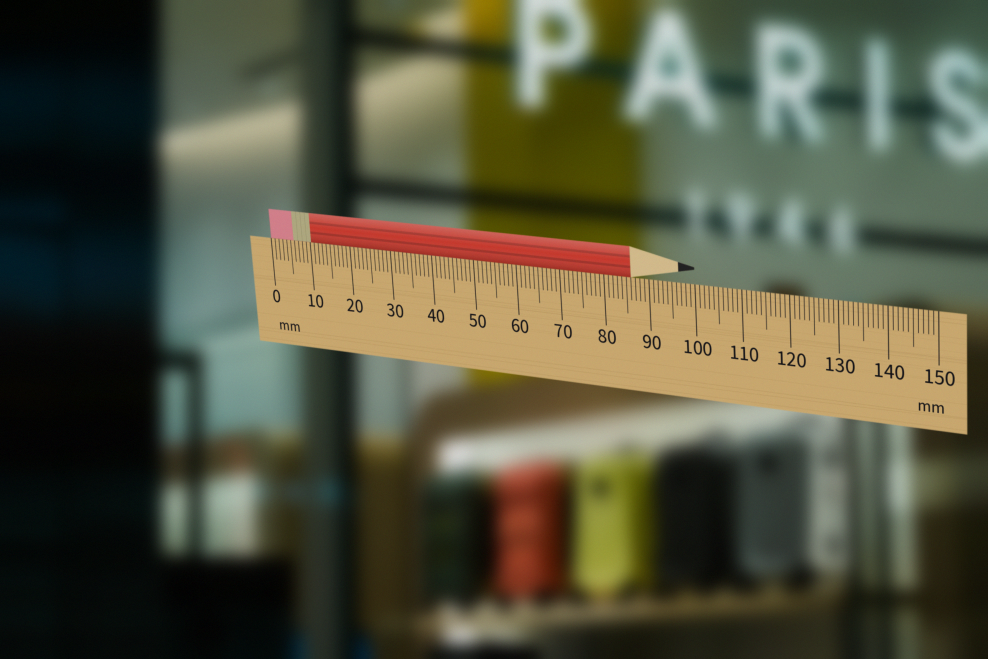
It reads **100** mm
